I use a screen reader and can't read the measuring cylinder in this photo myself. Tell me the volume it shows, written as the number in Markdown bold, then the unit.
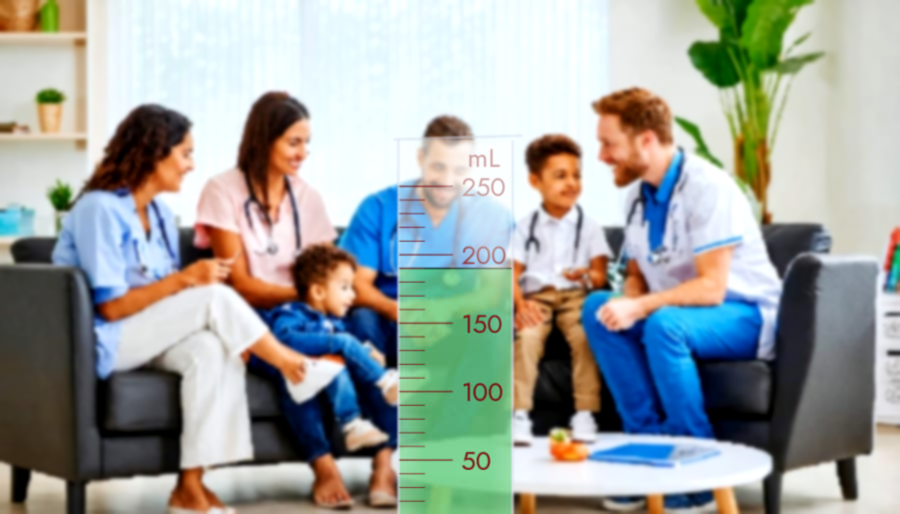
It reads **190** mL
